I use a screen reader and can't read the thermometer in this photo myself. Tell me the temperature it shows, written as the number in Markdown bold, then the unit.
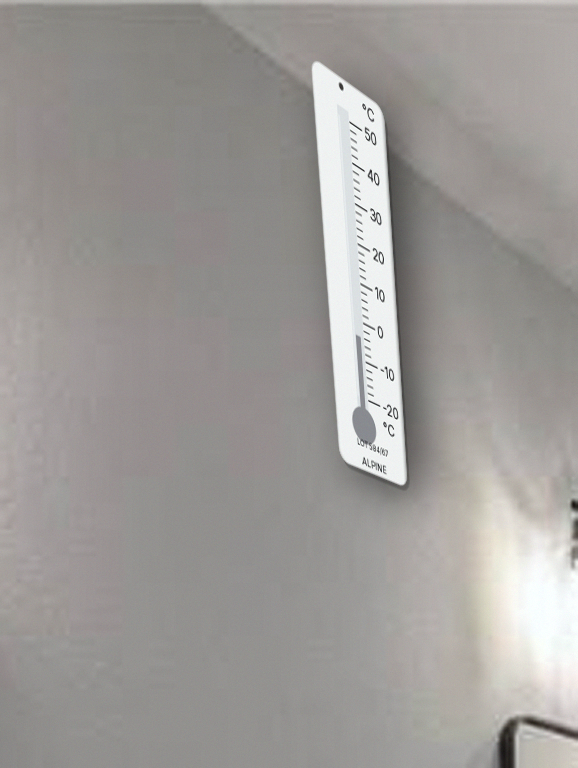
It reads **-4** °C
